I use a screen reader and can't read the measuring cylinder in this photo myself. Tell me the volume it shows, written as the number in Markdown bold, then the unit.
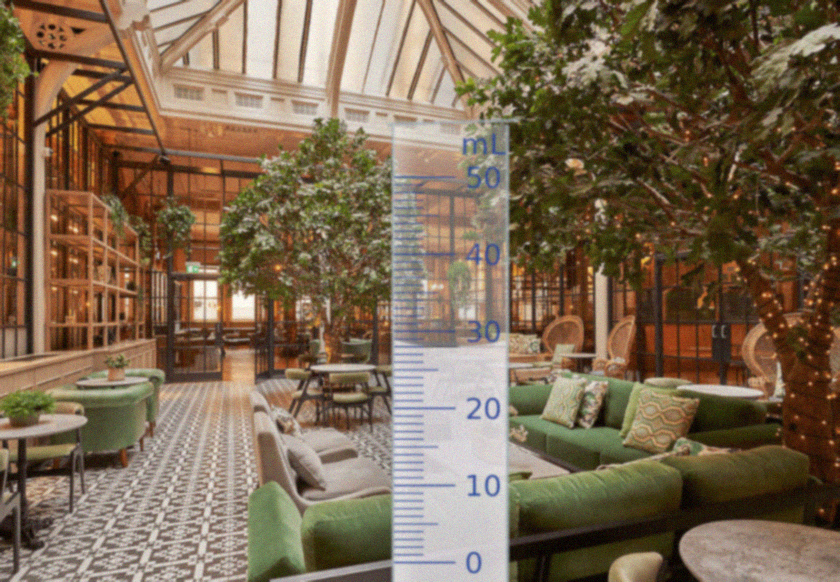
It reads **28** mL
